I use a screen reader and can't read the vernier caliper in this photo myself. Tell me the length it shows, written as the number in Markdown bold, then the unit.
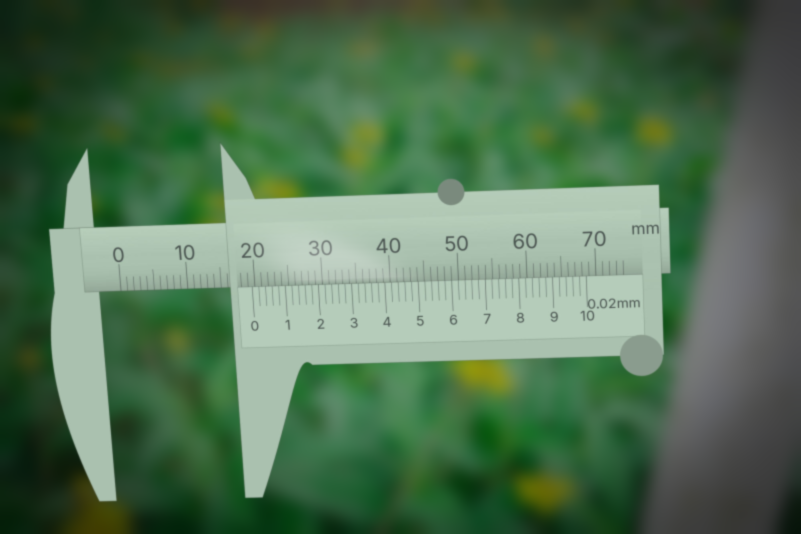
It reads **19.6** mm
